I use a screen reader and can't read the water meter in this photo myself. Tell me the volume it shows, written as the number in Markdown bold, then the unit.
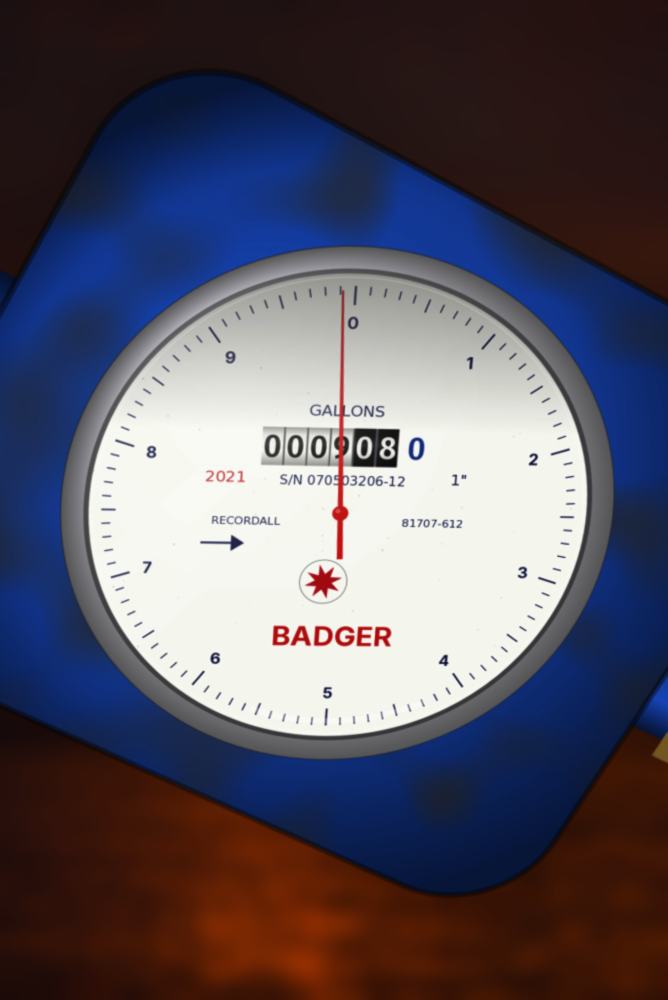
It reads **9079.9** gal
